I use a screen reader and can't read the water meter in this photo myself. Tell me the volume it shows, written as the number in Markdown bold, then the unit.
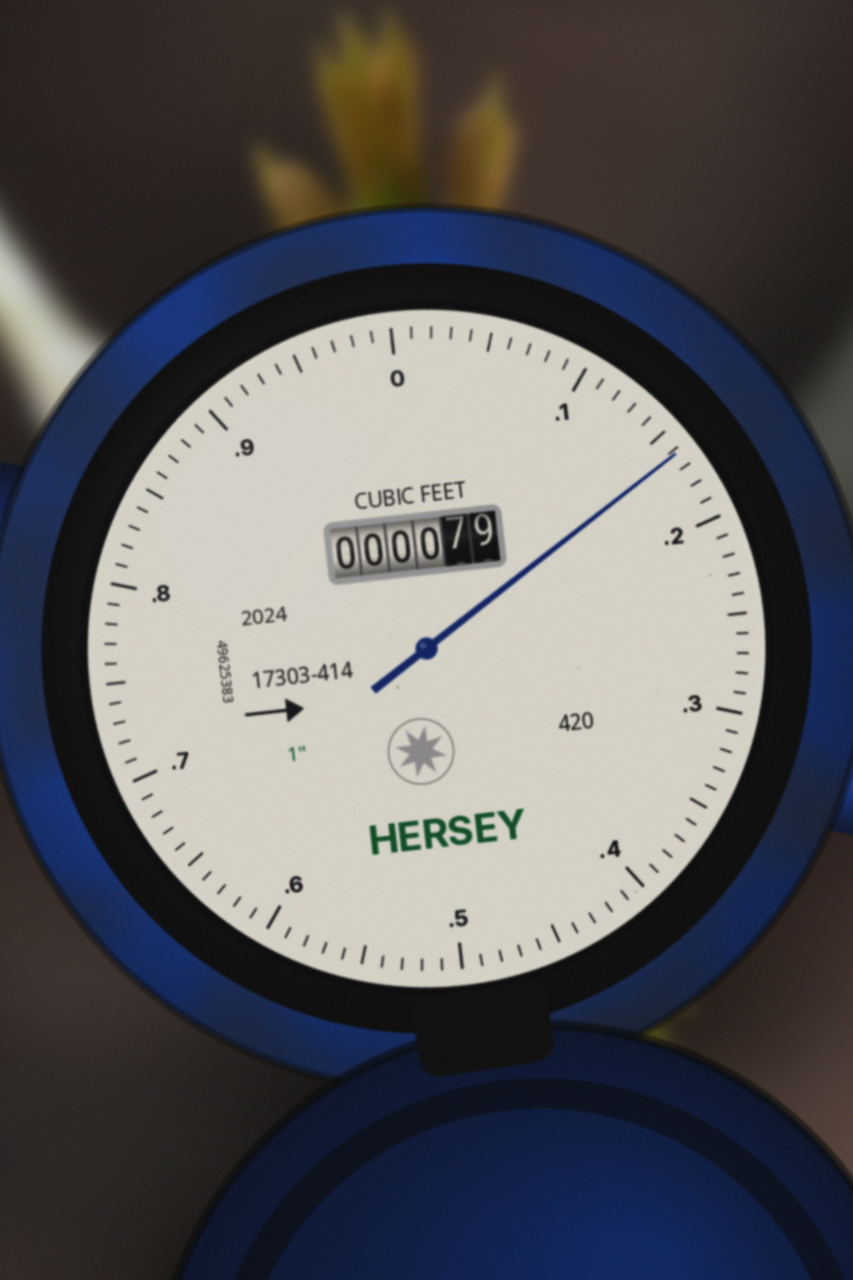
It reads **79.16** ft³
